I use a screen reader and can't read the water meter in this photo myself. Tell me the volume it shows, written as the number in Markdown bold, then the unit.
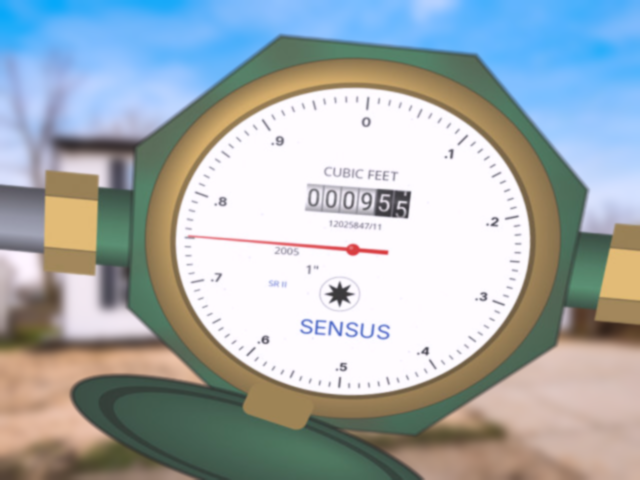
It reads **954.75** ft³
